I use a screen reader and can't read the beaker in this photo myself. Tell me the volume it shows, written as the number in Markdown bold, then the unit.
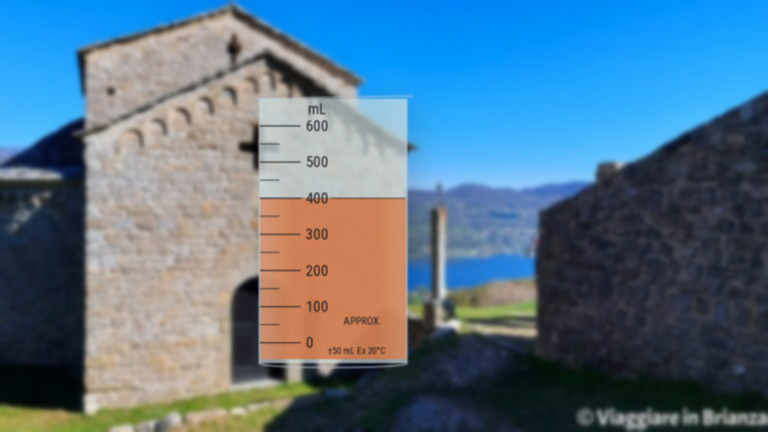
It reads **400** mL
